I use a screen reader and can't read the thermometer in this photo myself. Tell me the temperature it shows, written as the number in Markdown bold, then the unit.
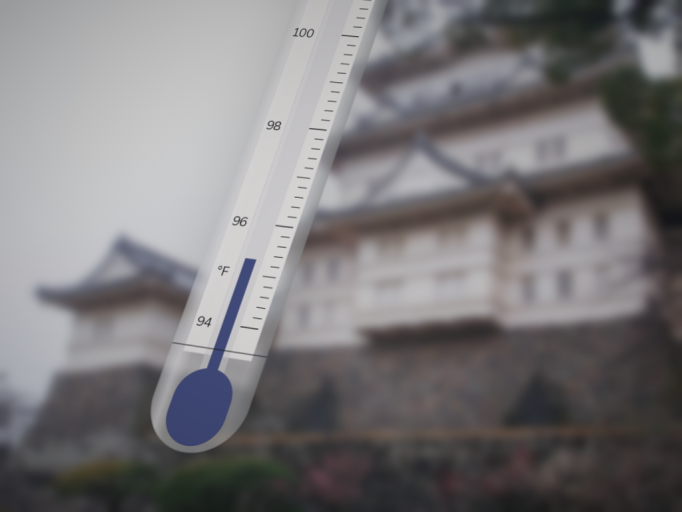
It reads **95.3** °F
